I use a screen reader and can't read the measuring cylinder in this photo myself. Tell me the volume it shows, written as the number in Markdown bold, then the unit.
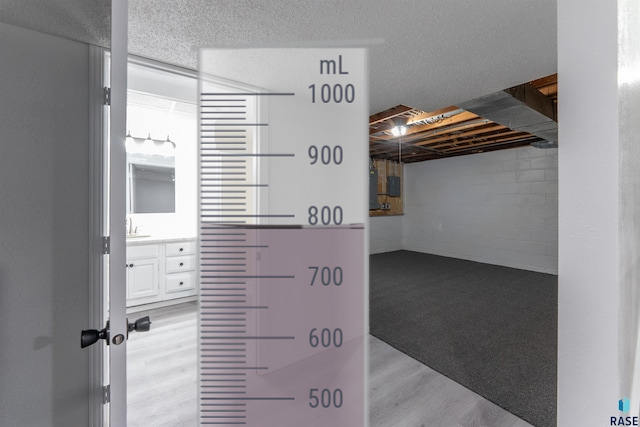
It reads **780** mL
